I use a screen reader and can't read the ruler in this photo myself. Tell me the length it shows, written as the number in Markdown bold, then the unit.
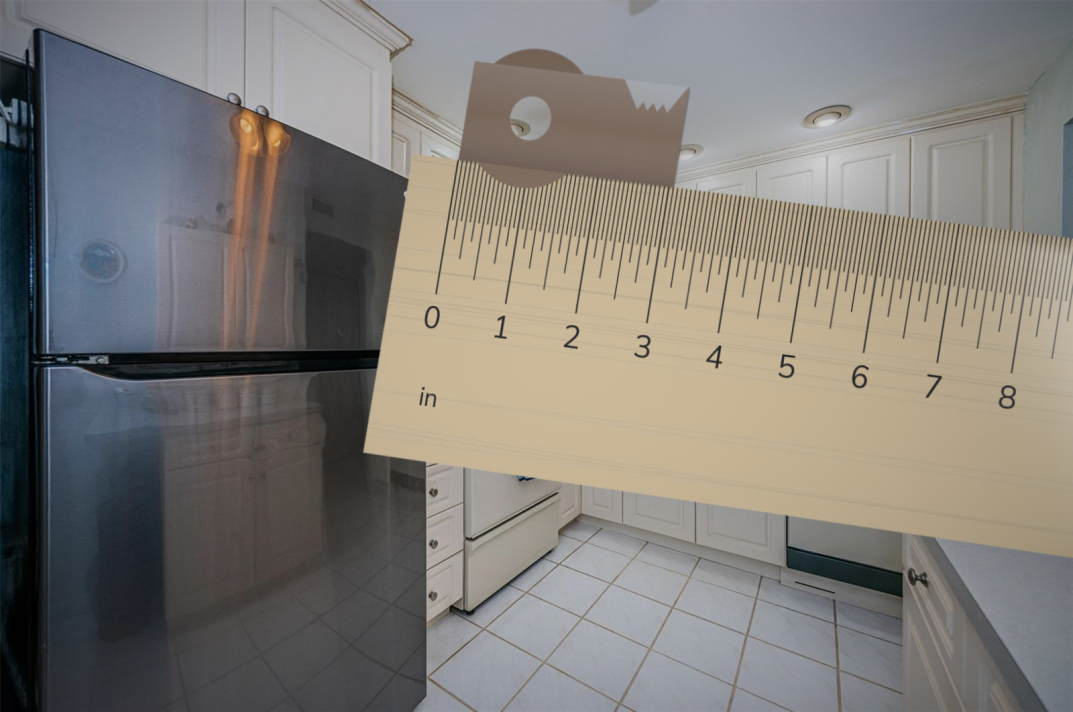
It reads **3.0625** in
